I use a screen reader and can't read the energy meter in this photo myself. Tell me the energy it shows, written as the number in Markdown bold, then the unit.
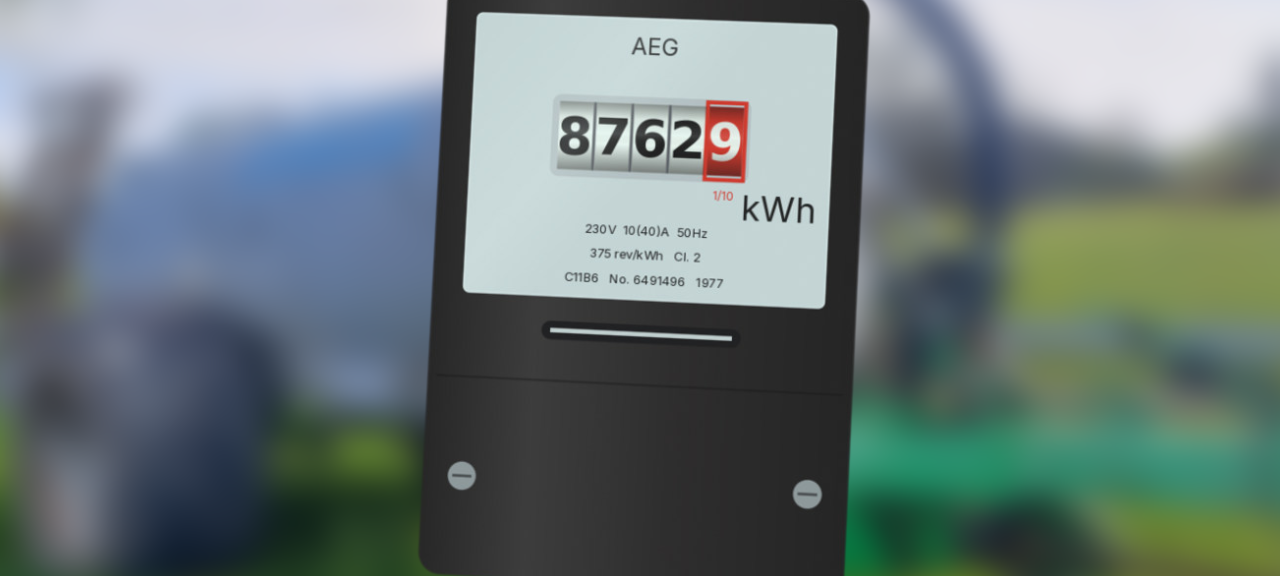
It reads **8762.9** kWh
